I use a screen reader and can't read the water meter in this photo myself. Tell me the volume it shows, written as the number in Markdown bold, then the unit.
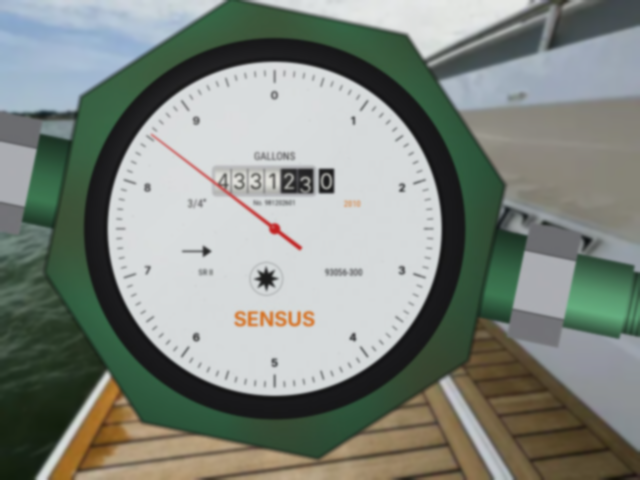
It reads **4331228.5** gal
